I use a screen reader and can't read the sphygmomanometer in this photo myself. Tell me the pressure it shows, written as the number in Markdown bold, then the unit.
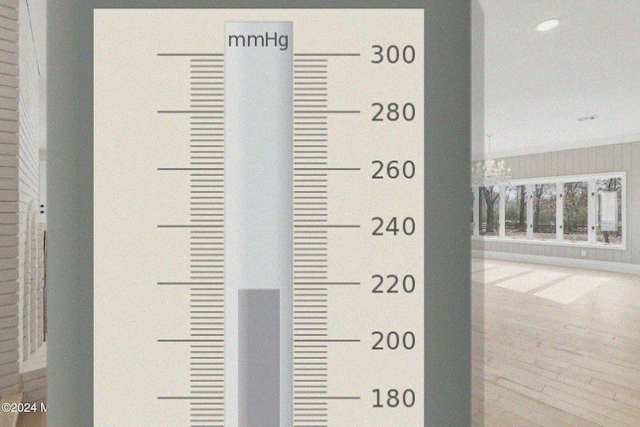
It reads **218** mmHg
